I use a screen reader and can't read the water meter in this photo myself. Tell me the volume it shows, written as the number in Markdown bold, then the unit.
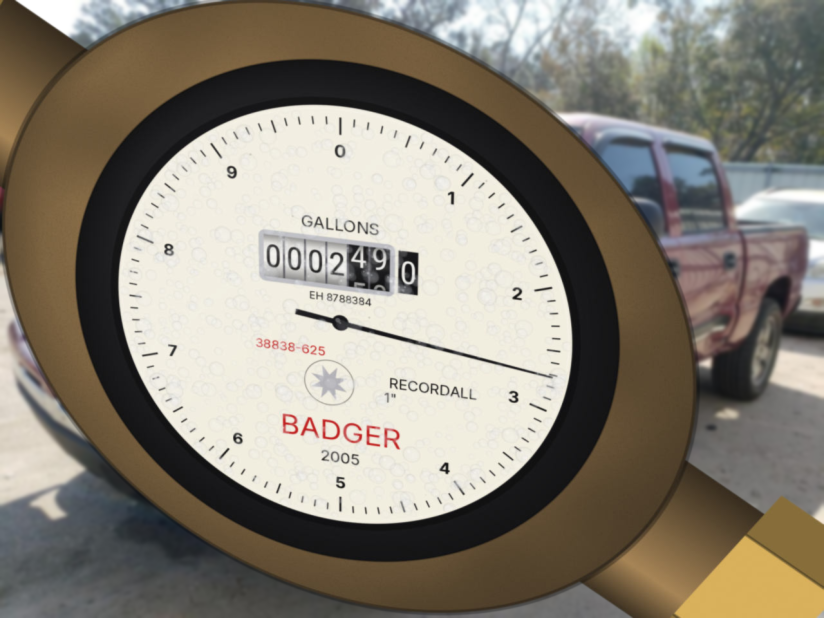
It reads **2492.7** gal
